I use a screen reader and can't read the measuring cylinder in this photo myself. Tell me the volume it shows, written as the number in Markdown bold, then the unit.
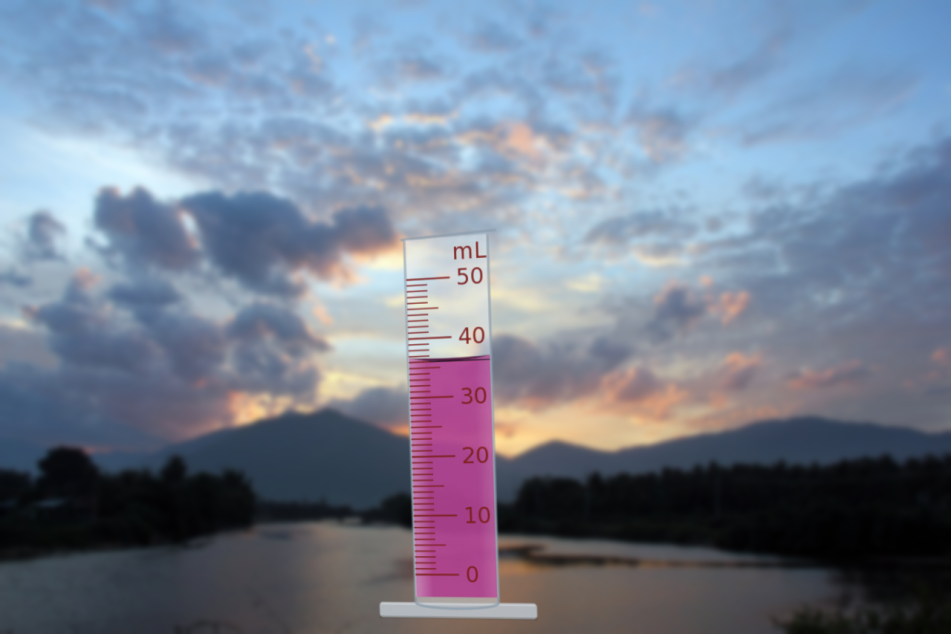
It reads **36** mL
